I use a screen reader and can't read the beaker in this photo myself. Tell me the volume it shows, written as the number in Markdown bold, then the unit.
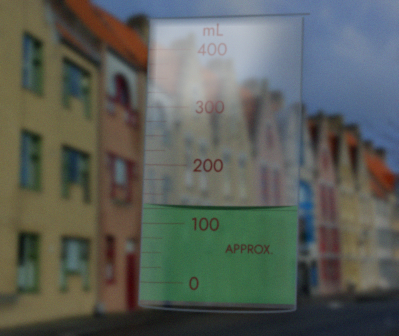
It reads **125** mL
